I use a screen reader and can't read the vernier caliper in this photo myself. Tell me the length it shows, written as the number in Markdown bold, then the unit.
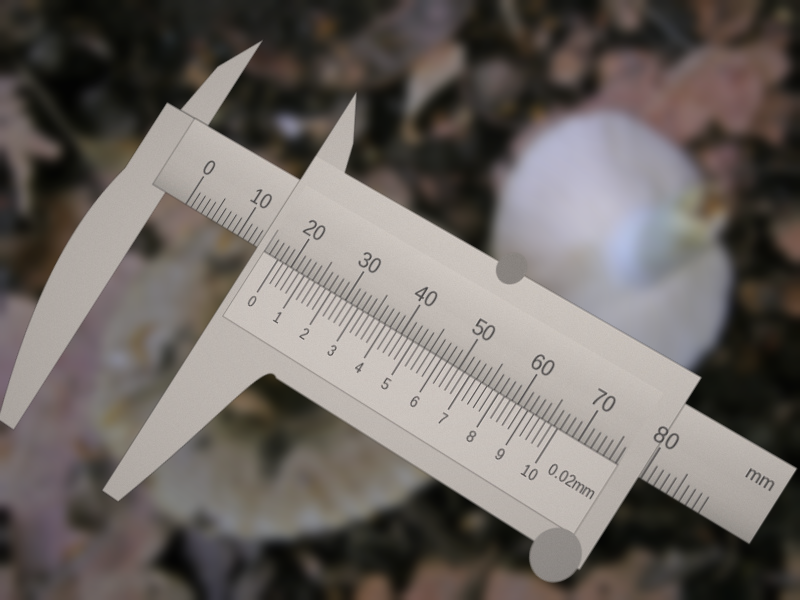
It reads **17.6** mm
